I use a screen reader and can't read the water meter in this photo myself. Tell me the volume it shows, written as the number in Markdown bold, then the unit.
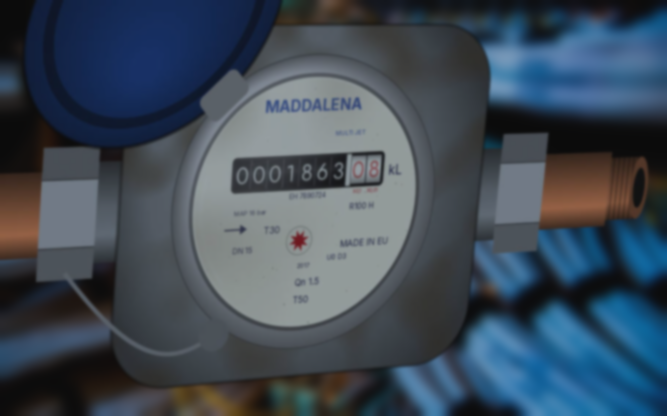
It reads **1863.08** kL
